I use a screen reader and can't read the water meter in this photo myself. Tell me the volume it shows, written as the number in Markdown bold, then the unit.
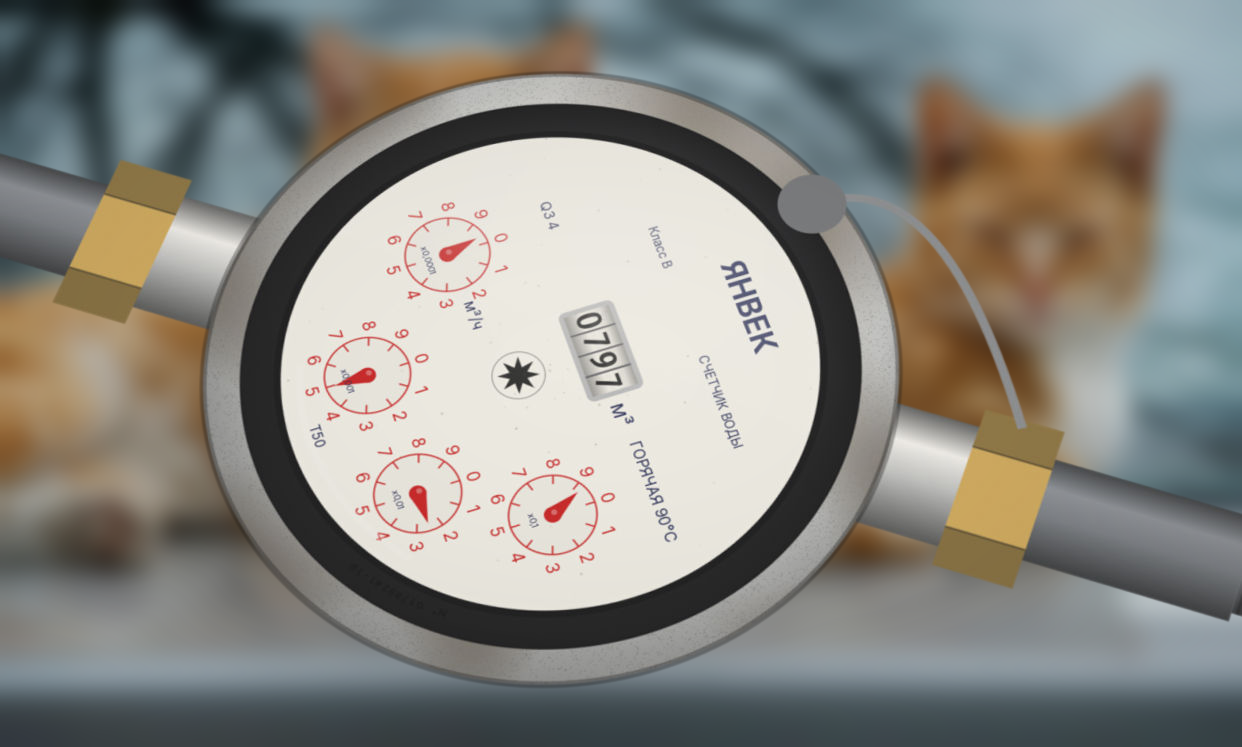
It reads **796.9249** m³
